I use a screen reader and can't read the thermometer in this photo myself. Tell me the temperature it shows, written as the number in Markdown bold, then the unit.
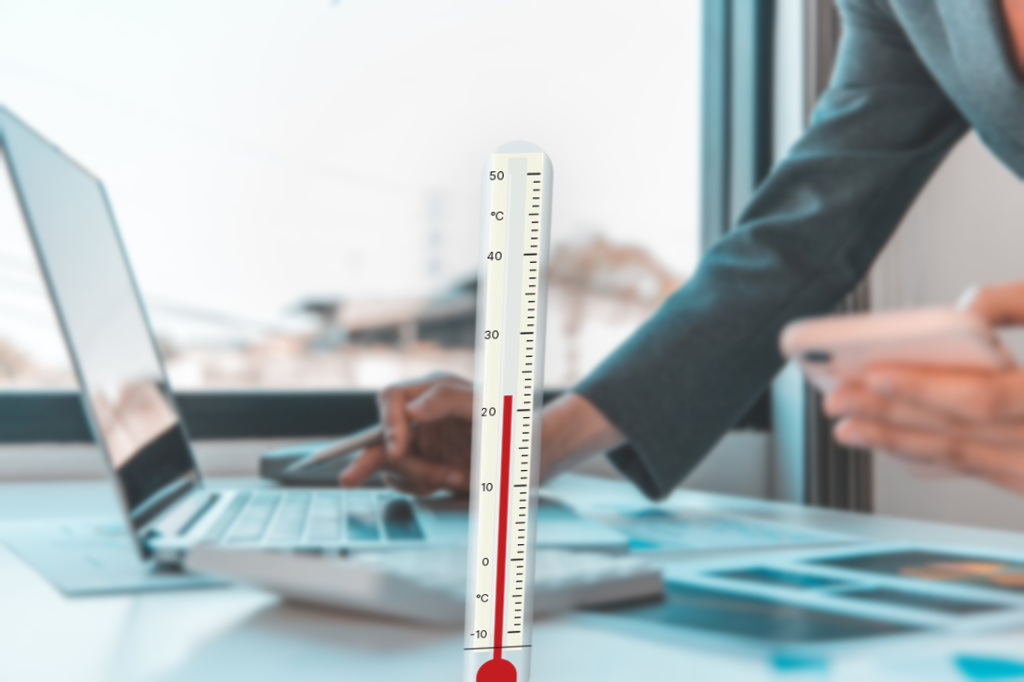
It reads **22** °C
